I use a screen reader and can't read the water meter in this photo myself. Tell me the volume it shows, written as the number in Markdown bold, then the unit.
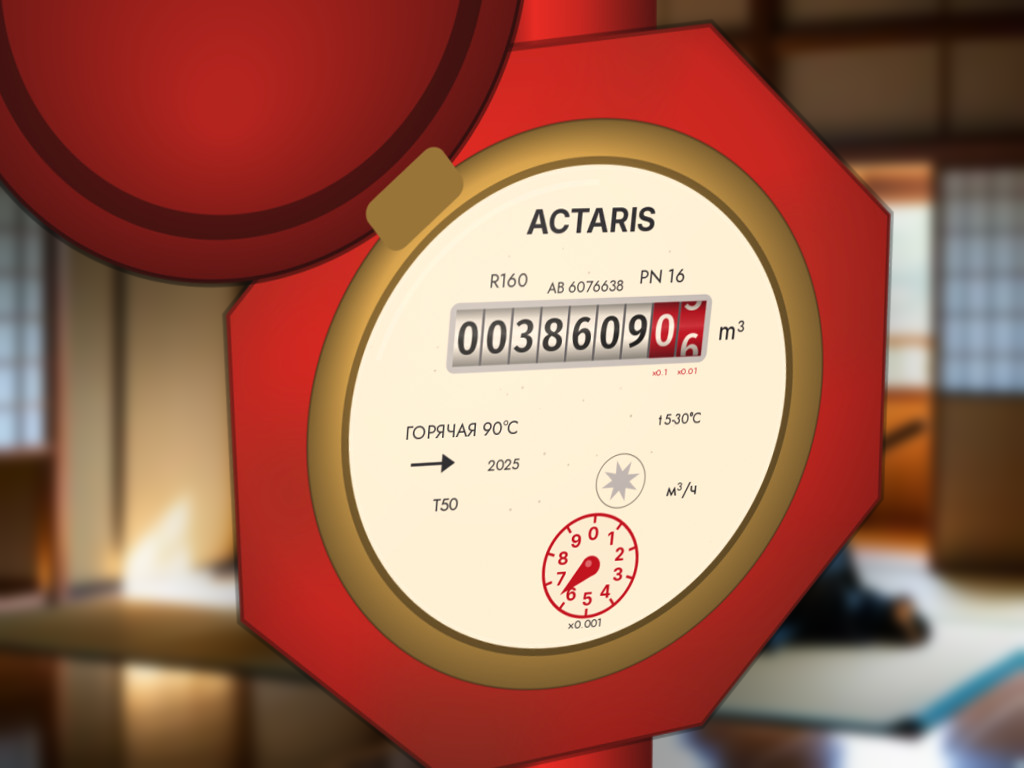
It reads **38609.056** m³
